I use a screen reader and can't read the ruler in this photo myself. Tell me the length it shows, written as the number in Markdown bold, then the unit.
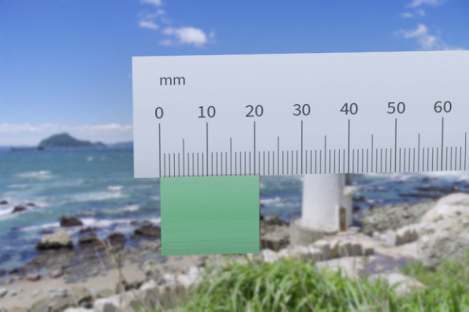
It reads **21** mm
